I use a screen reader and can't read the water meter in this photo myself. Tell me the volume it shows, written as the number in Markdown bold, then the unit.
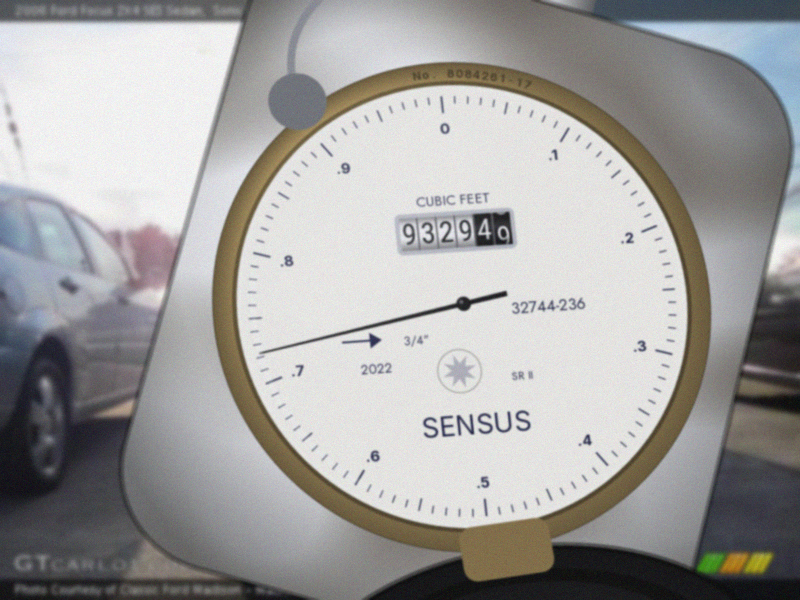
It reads **932948.72** ft³
